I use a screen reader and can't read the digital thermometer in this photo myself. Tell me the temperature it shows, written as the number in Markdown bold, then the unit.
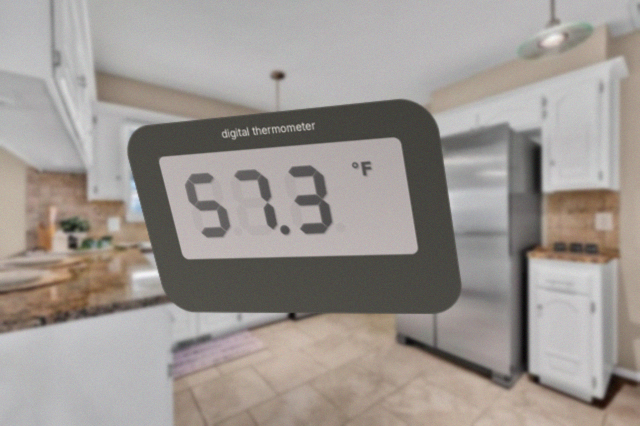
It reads **57.3** °F
